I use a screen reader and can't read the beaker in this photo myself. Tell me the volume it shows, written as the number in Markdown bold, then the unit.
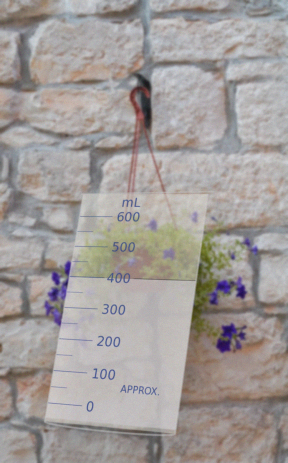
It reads **400** mL
